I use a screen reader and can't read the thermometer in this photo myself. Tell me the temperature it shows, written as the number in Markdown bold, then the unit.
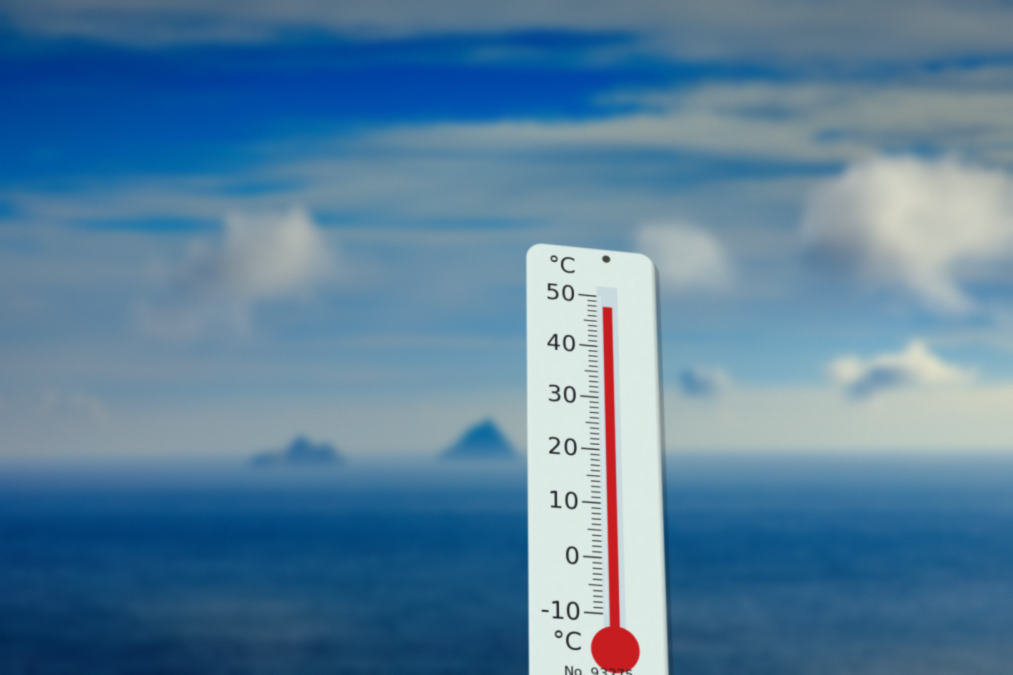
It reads **48** °C
